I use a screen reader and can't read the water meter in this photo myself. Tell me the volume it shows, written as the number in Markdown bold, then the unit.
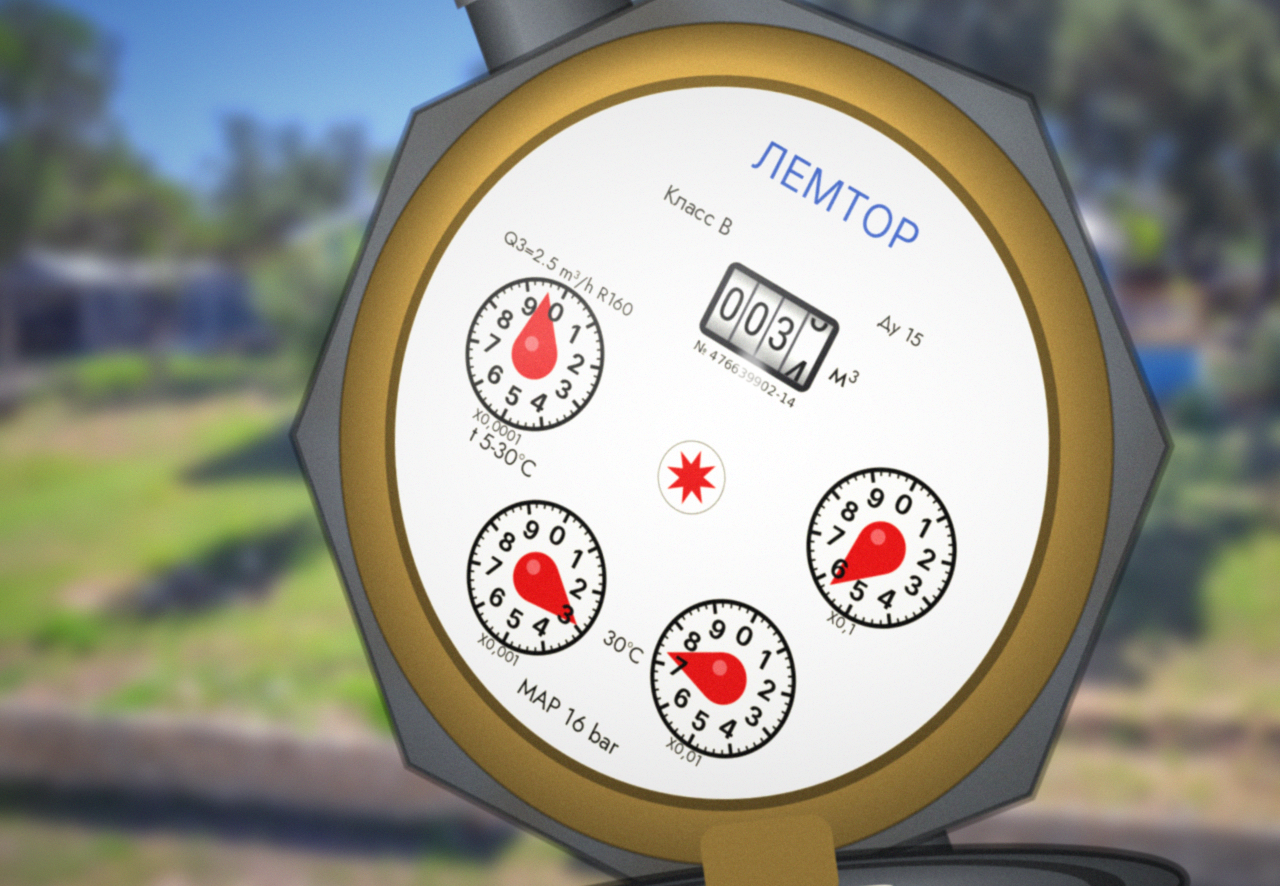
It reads **33.5729** m³
